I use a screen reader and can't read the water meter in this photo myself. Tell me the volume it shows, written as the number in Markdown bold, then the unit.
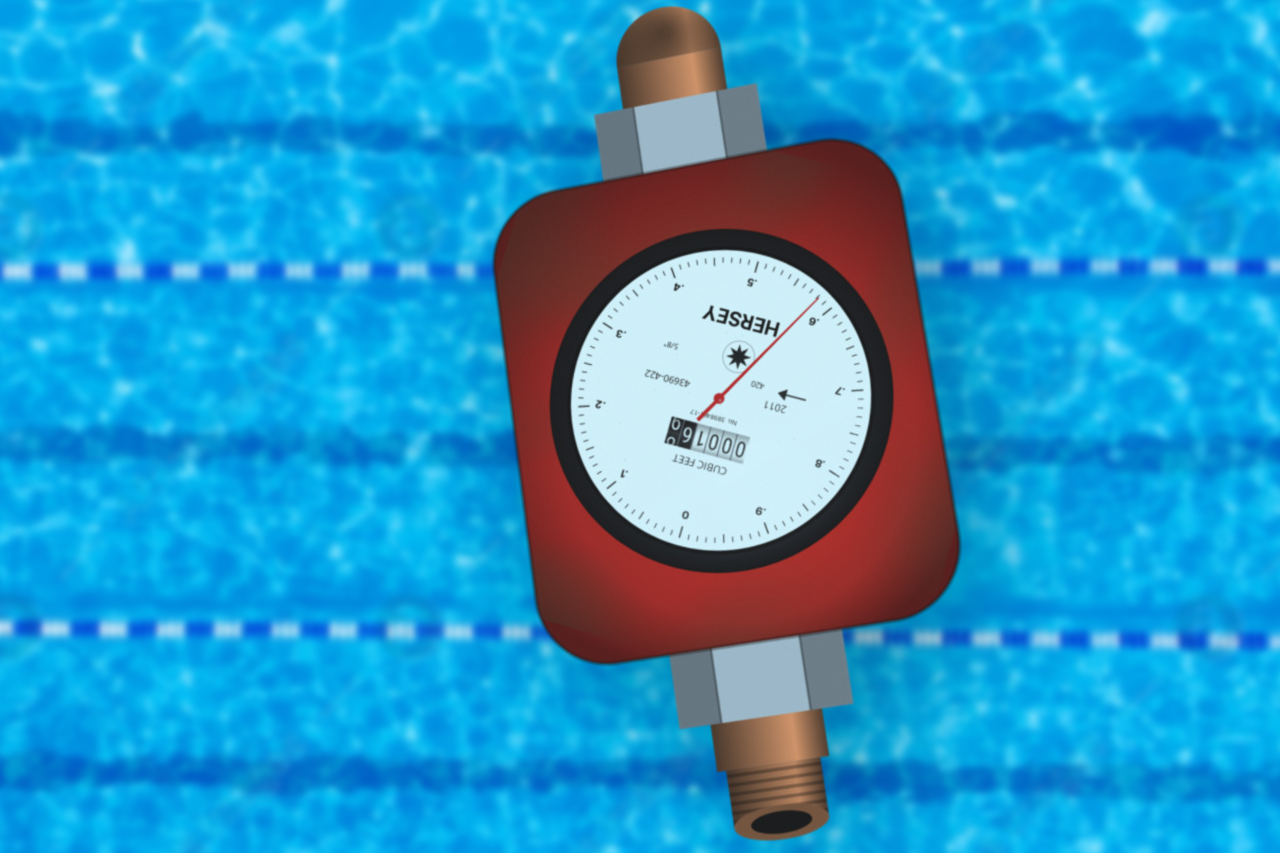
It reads **168.58** ft³
